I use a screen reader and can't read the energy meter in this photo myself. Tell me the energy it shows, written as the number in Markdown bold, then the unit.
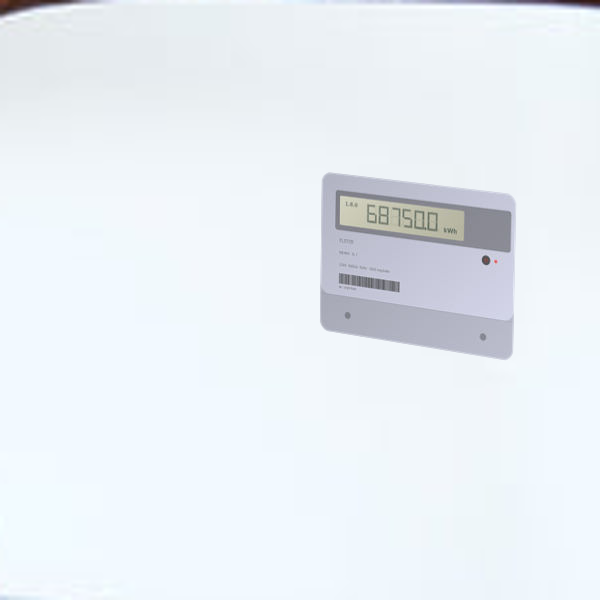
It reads **68750.0** kWh
